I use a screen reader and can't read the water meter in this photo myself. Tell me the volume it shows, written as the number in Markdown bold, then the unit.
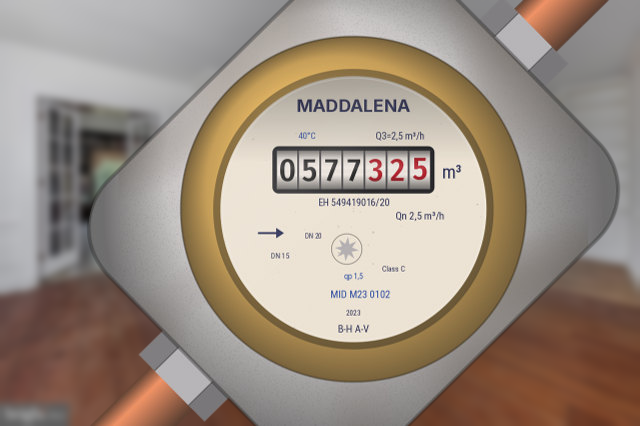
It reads **577.325** m³
